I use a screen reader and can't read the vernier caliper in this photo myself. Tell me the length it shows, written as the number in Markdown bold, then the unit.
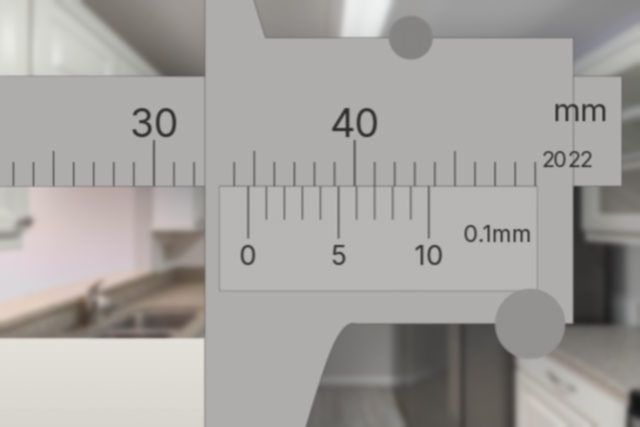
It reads **34.7** mm
